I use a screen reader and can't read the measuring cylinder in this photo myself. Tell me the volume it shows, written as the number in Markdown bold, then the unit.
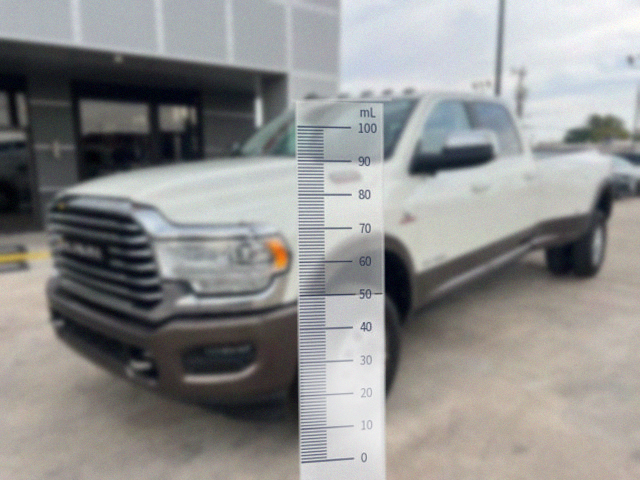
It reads **50** mL
